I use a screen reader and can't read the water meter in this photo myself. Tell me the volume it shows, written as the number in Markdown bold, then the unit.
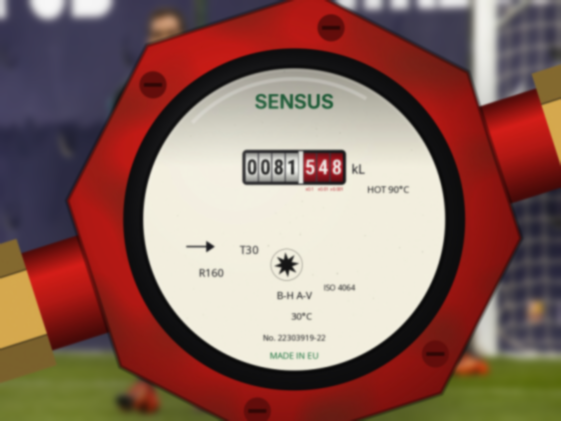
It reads **81.548** kL
